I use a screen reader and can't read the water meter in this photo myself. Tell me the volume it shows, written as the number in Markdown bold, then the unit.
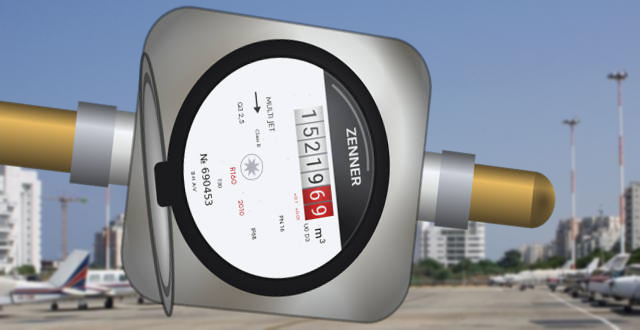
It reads **15219.69** m³
